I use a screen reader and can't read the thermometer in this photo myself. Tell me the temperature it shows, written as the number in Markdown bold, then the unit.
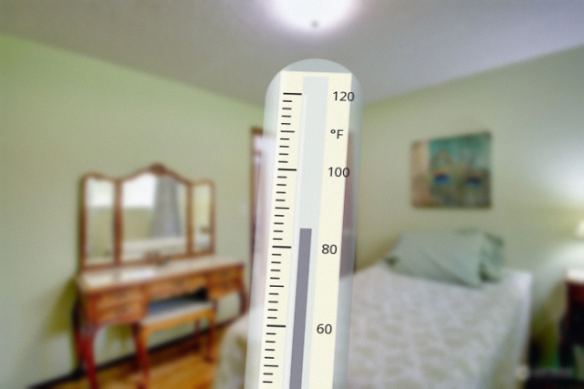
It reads **85** °F
